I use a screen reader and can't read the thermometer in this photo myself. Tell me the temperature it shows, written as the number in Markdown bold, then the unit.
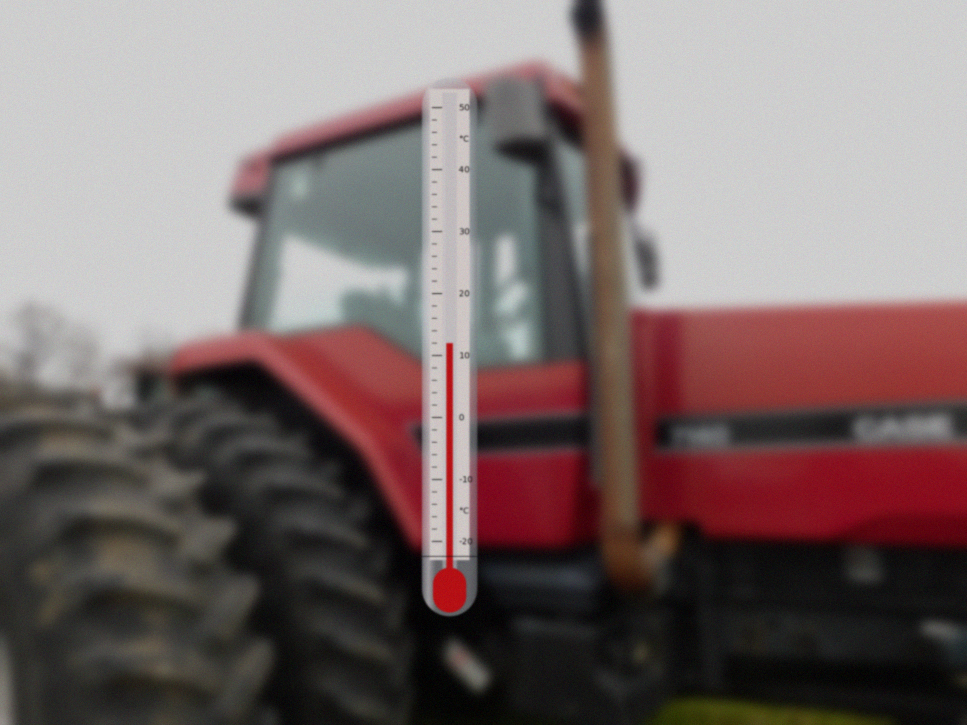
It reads **12** °C
